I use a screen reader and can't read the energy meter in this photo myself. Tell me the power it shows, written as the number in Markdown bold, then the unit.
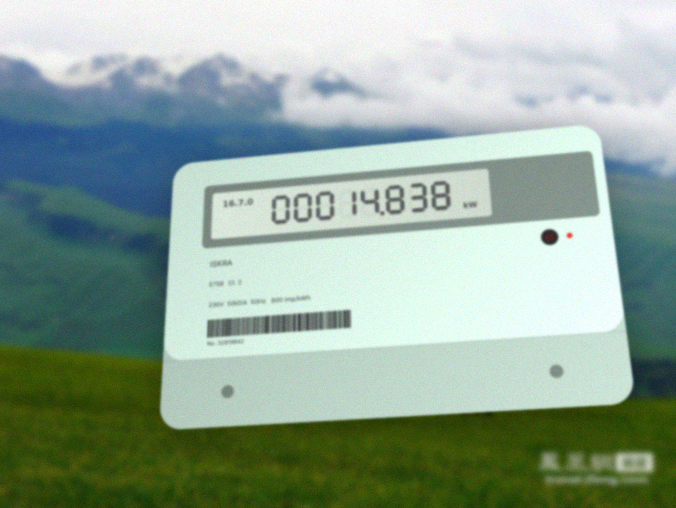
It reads **14.838** kW
